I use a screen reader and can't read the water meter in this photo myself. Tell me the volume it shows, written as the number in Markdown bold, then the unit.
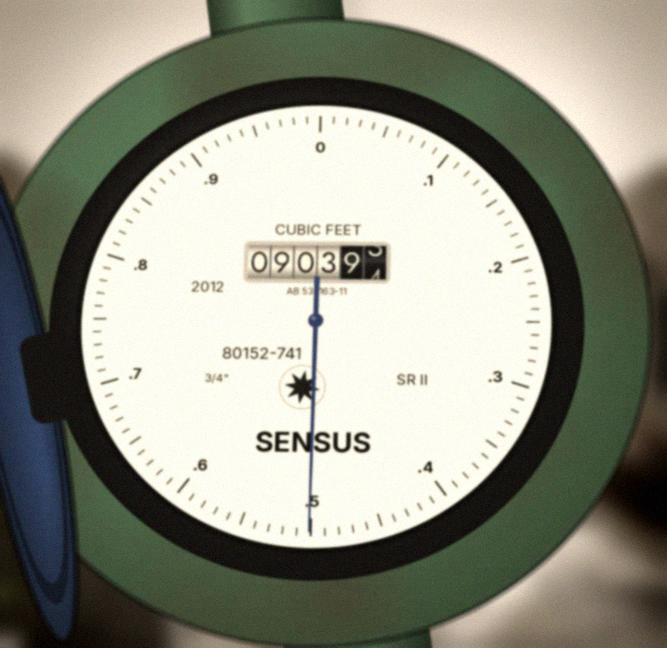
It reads **90393.50** ft³
